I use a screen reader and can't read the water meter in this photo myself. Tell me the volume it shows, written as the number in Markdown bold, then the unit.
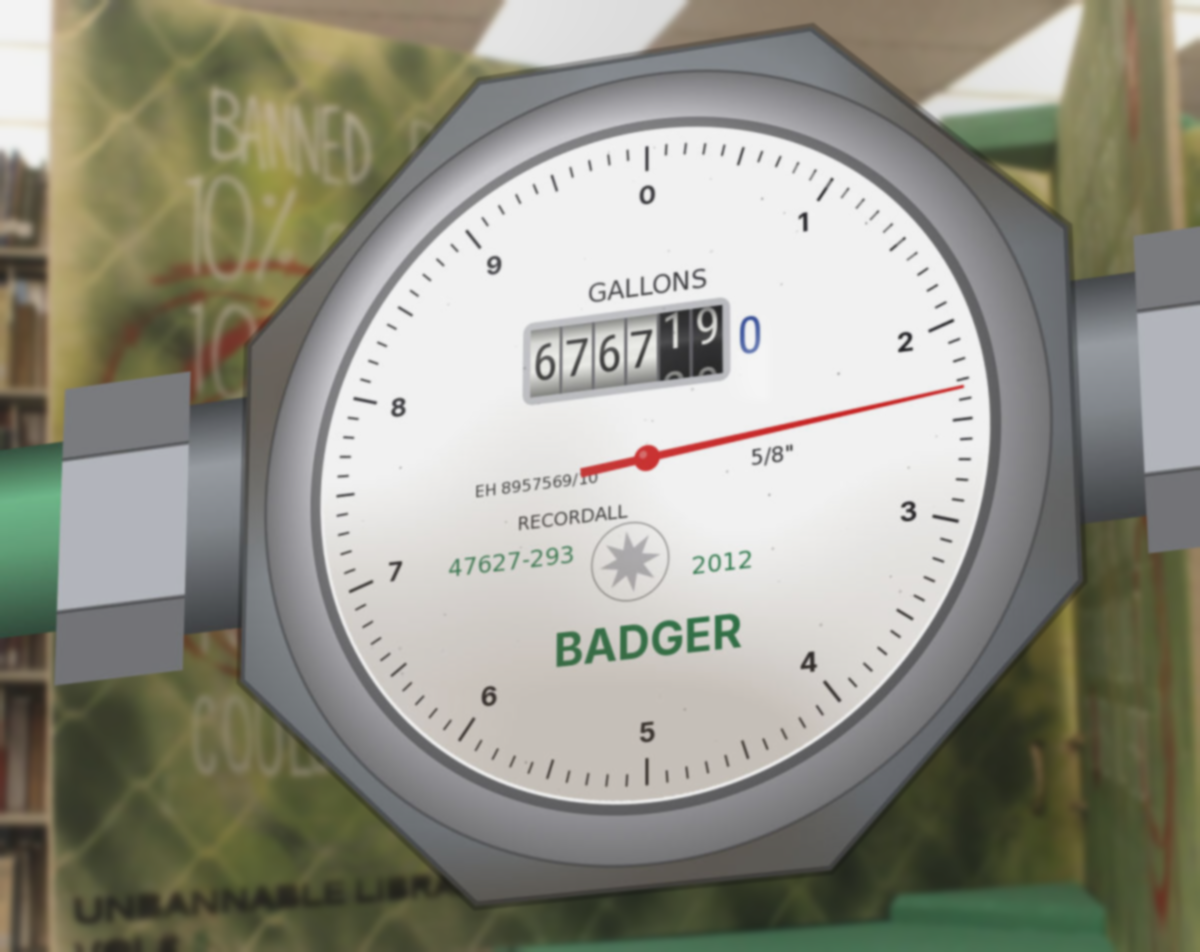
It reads **6767192.3** gal
